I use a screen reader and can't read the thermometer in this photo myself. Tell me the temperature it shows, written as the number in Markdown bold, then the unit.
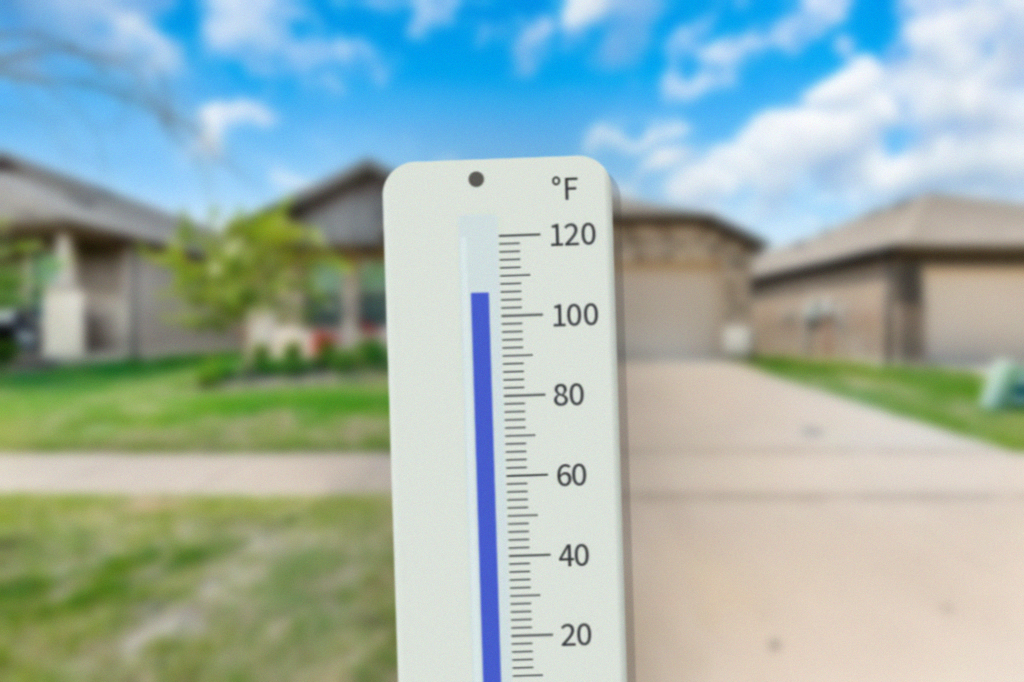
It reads **106** °F
